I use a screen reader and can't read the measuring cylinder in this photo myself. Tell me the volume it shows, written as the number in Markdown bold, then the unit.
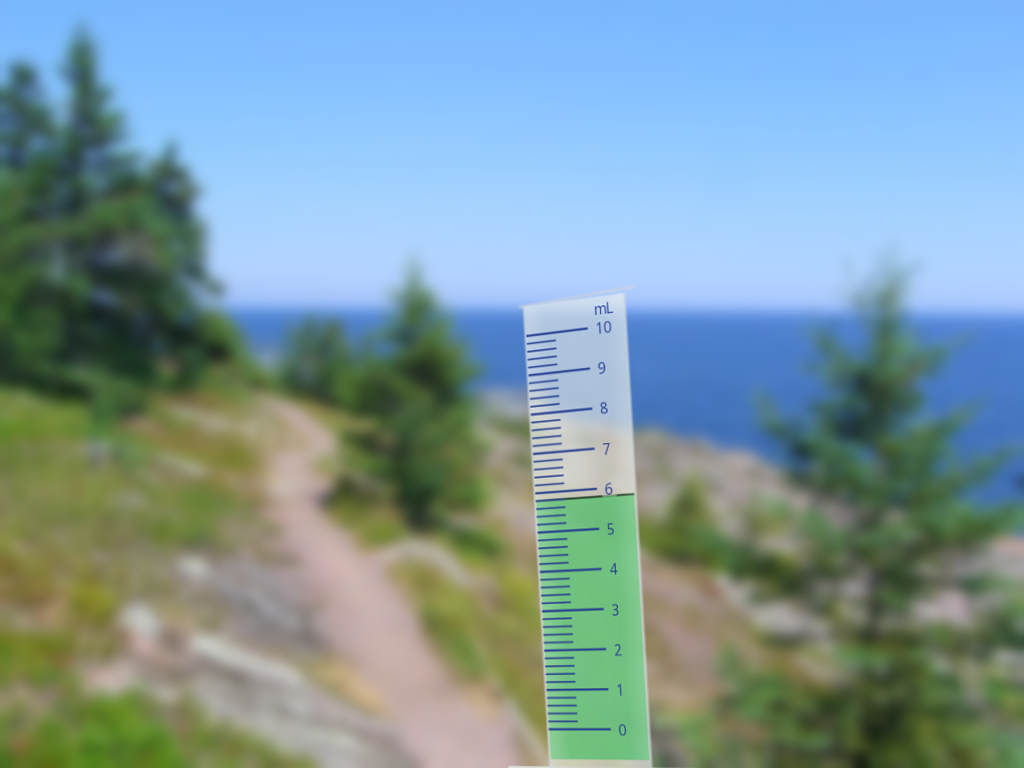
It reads **5.8** mL
